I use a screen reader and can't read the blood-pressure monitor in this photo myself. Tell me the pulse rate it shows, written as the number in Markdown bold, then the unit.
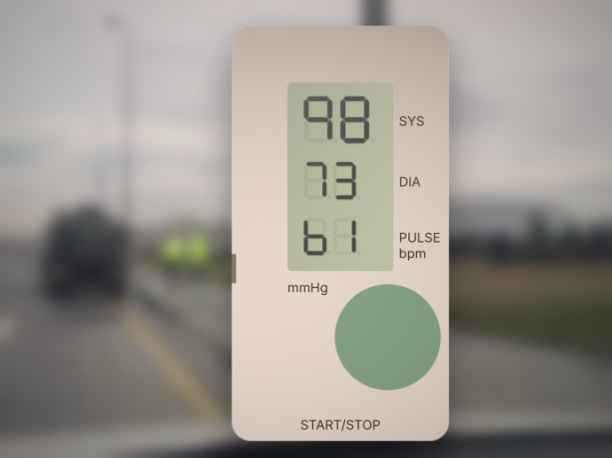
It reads **61** bpm
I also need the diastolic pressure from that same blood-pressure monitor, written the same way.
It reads **73** mmHg
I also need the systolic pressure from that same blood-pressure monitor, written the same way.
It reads **98** mmHg
